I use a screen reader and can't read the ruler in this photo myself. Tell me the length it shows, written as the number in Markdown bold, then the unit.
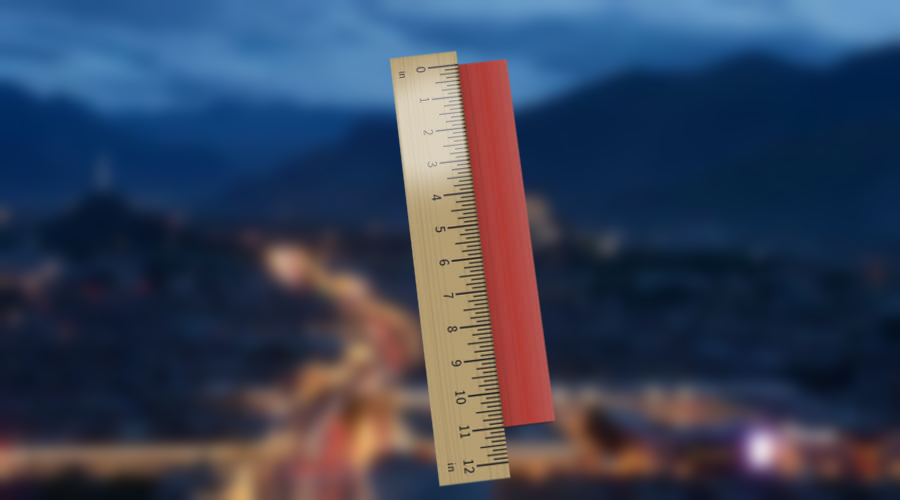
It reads **11** in
